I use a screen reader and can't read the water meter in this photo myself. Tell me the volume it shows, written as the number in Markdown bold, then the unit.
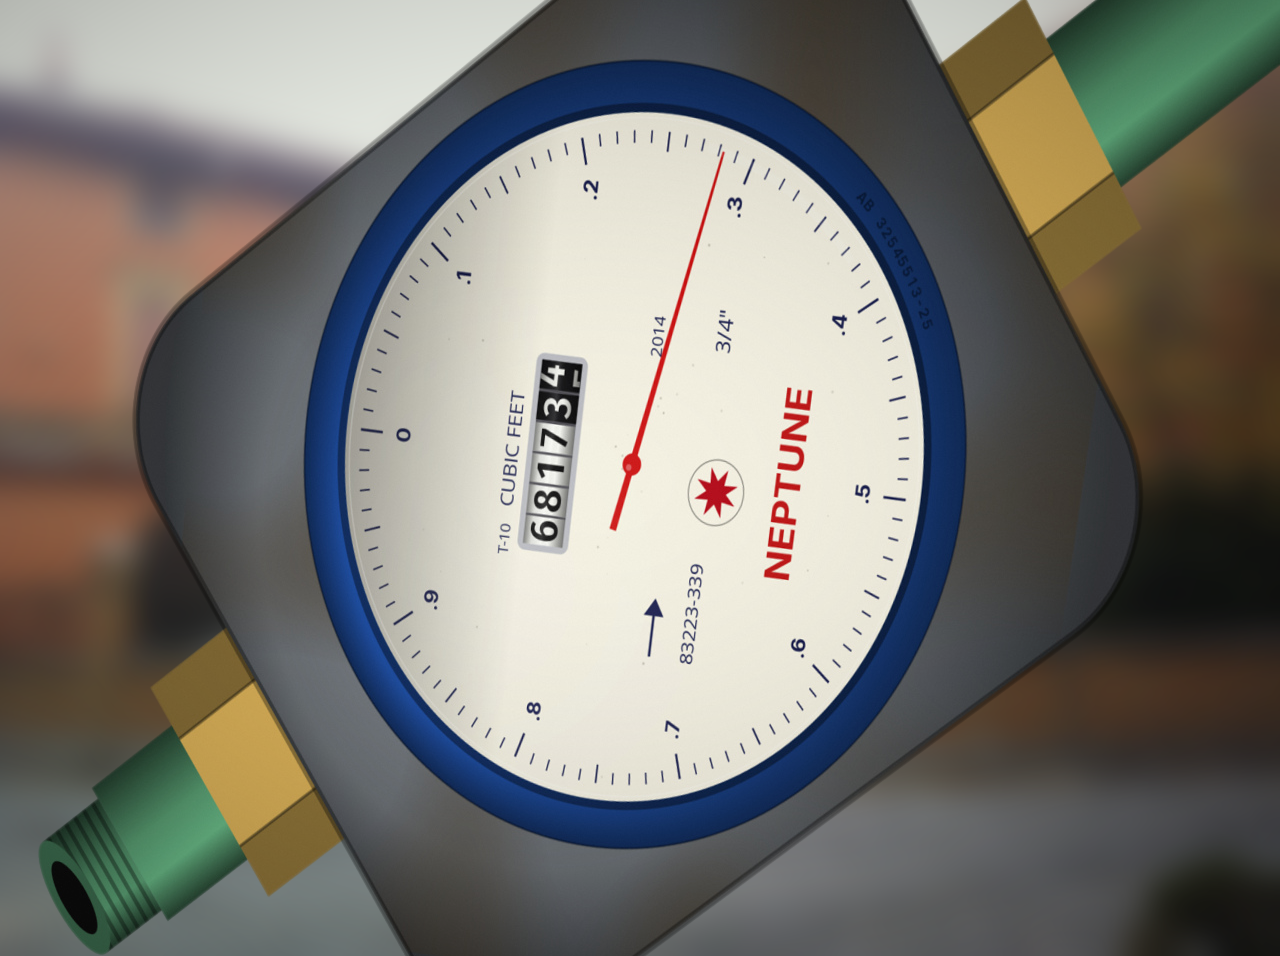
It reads **681734.28** ft³
